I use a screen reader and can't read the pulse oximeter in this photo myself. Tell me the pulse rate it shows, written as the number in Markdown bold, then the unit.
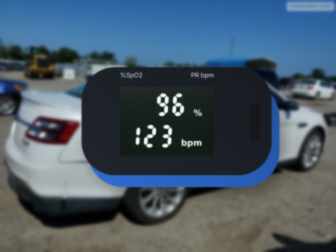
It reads **123** bpm
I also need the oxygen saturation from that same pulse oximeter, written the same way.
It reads **96** %
